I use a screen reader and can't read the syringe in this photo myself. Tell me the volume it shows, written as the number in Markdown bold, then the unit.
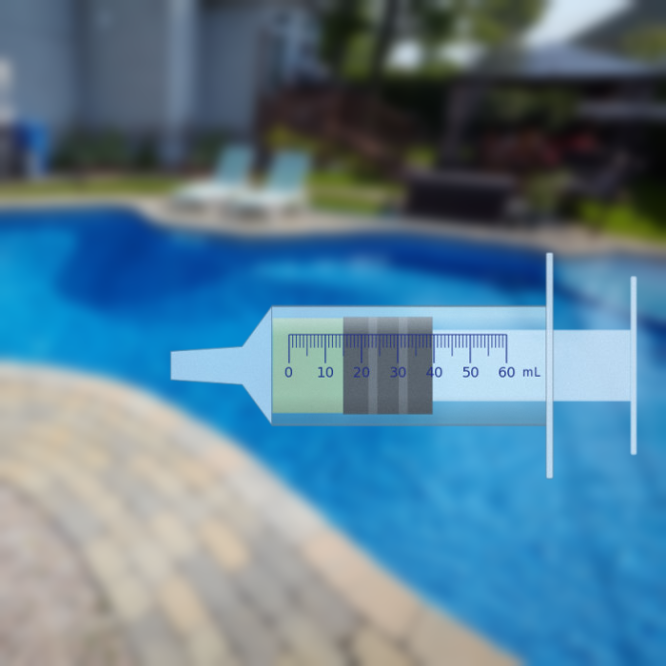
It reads **15** mL
